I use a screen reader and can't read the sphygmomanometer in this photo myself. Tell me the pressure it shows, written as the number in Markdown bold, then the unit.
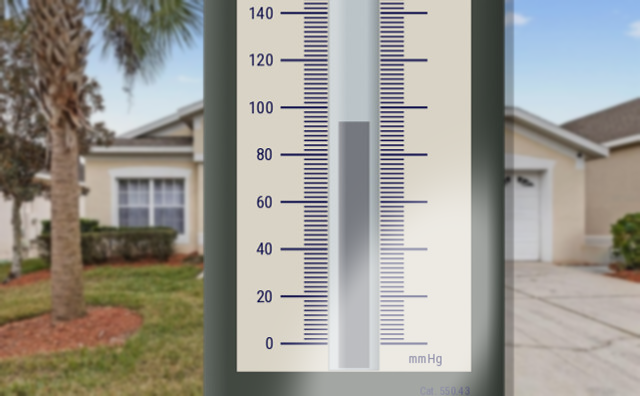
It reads **94** mmHg
